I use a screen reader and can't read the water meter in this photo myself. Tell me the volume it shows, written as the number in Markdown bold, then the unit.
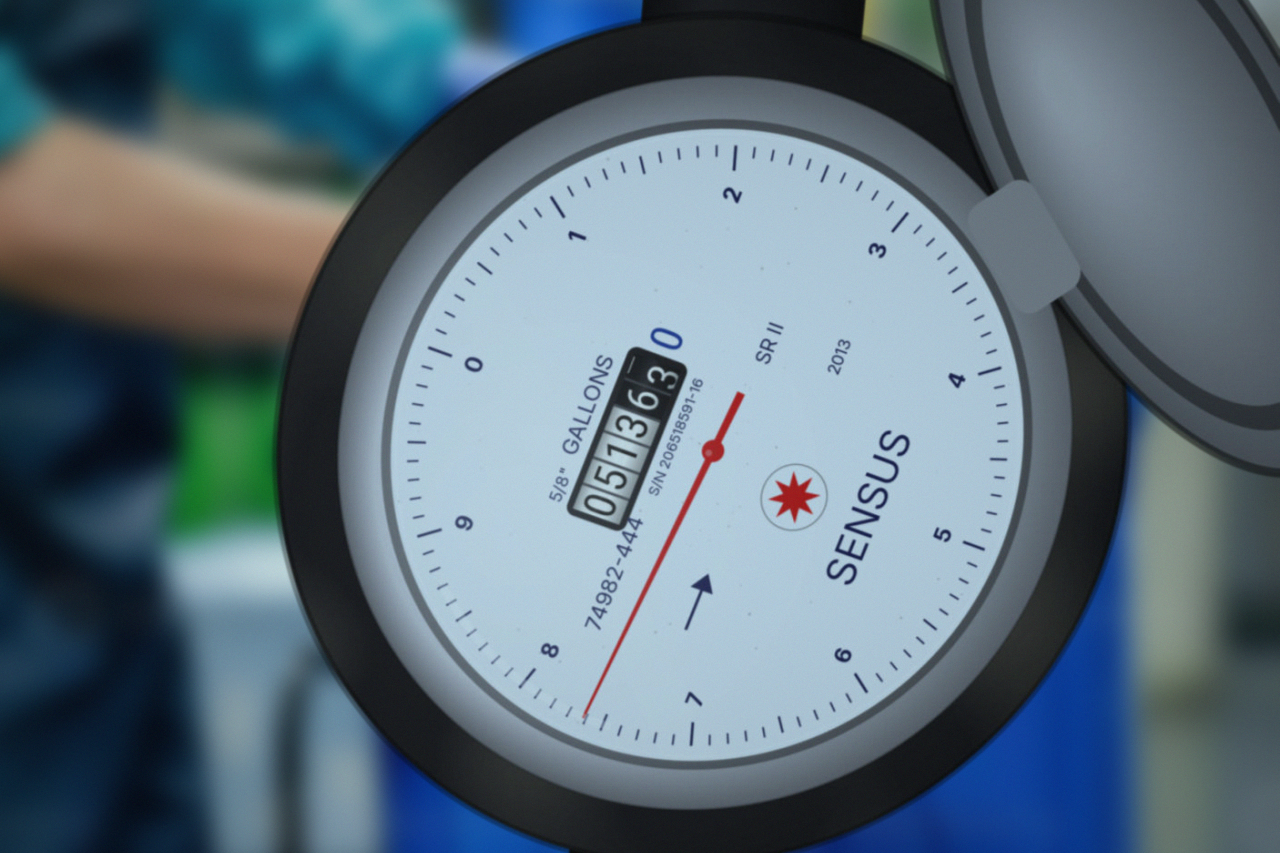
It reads **513627.6** gal
